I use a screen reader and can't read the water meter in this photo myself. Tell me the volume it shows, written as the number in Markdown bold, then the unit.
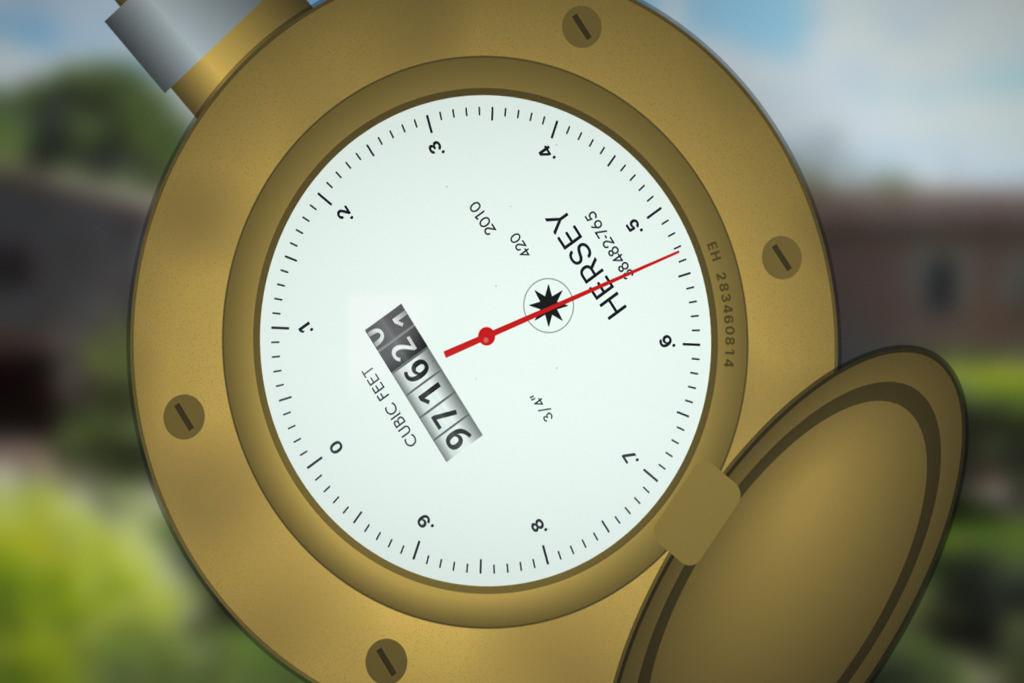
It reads **971620.53** ft³
